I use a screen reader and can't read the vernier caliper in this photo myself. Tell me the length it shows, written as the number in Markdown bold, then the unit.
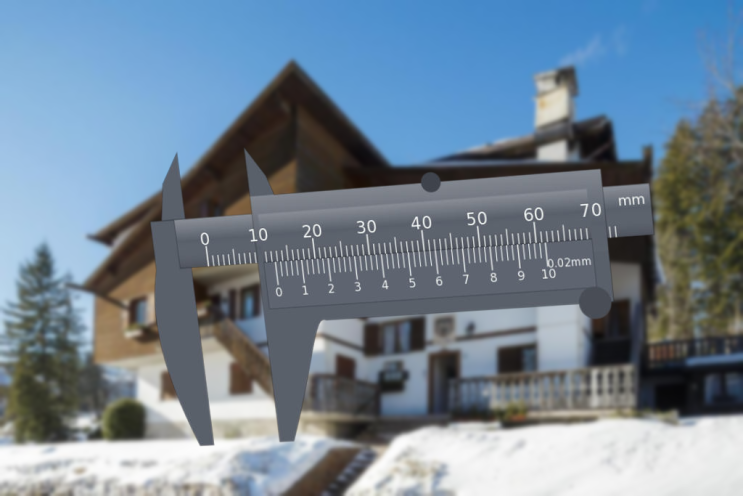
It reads **12.6** mm
